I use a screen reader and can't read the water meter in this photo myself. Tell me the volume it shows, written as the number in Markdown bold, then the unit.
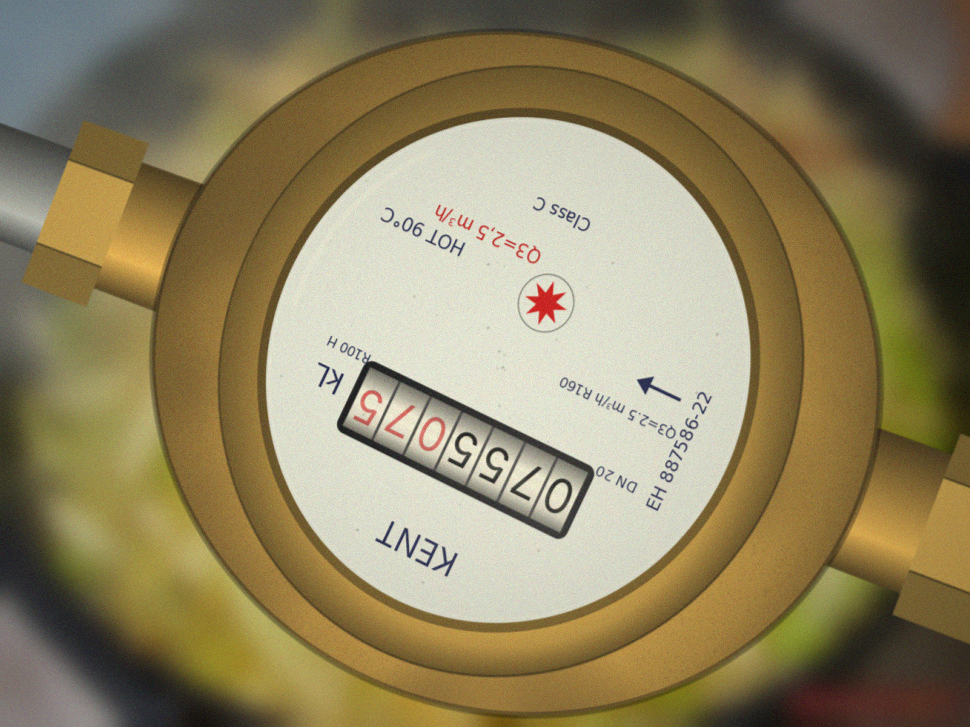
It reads **755.075** kL
